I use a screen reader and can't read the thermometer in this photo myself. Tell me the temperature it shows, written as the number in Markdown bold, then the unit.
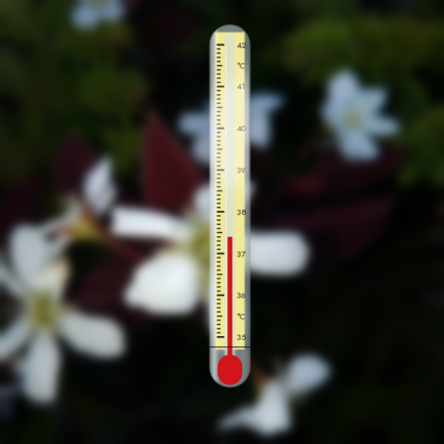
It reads **37.4** °C
